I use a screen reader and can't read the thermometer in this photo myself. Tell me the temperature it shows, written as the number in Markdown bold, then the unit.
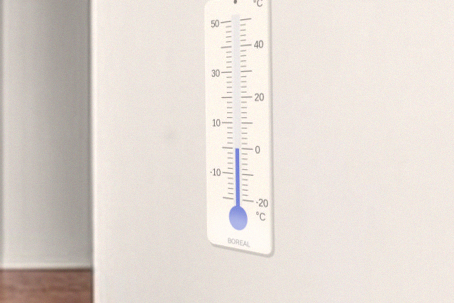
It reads **0** °C
